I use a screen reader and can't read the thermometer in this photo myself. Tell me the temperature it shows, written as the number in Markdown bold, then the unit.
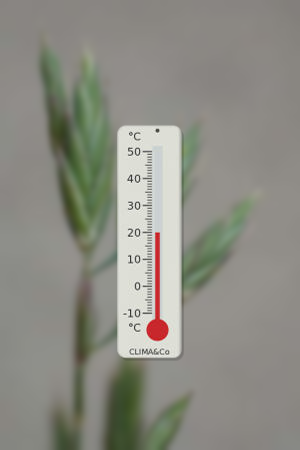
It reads **20** °C
